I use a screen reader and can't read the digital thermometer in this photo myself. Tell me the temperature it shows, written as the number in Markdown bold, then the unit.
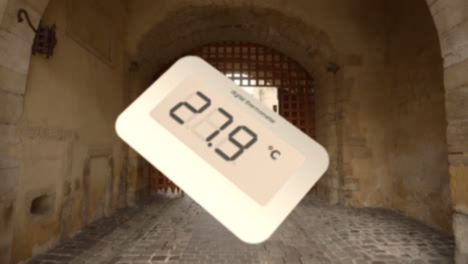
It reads **27.9** °C
